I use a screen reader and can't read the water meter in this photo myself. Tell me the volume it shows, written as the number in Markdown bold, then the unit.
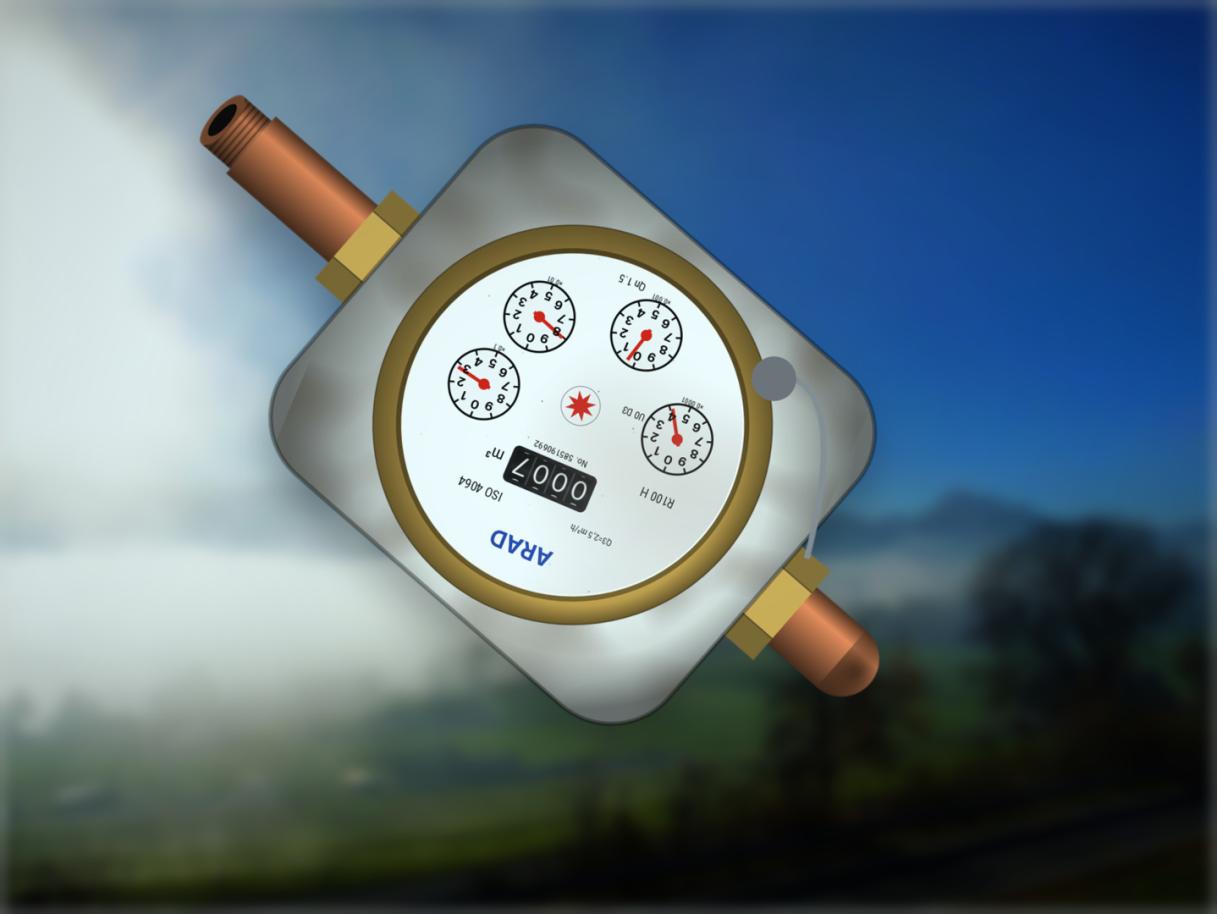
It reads **7.2804** m³
